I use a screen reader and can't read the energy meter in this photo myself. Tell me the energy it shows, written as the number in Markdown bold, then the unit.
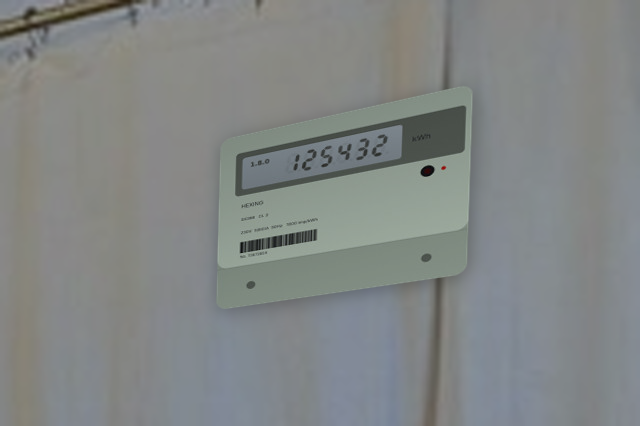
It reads **125432** kWh
